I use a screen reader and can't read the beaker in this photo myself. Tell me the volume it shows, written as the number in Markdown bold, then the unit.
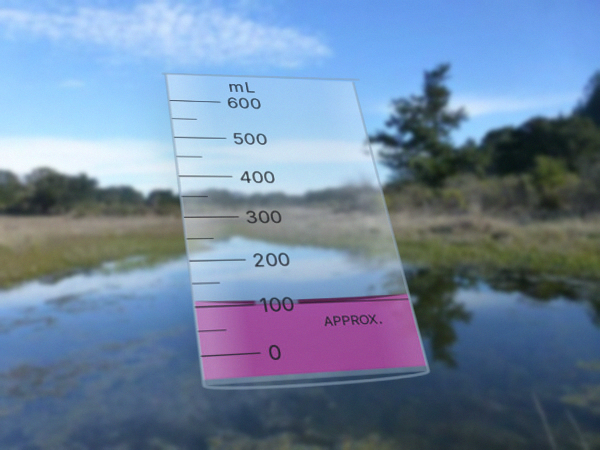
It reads **100** mL
